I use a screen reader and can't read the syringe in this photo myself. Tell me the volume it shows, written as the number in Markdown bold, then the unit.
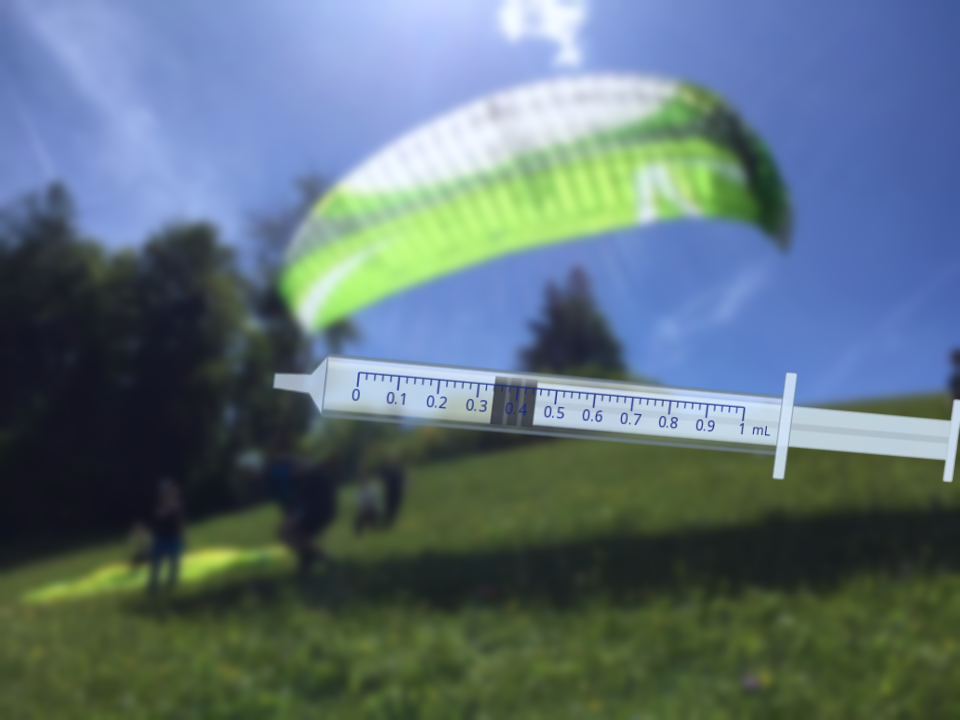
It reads **0.34** mL
